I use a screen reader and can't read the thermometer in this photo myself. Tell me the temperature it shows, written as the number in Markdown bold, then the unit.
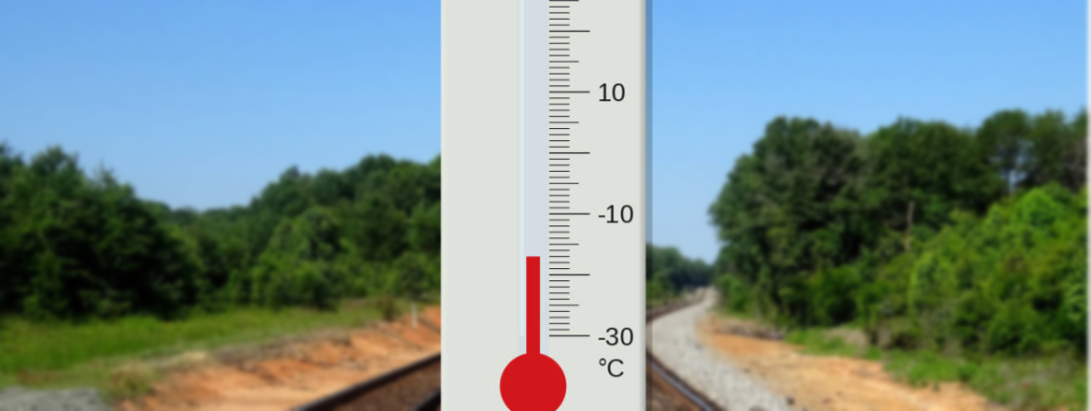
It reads **-17** °C
